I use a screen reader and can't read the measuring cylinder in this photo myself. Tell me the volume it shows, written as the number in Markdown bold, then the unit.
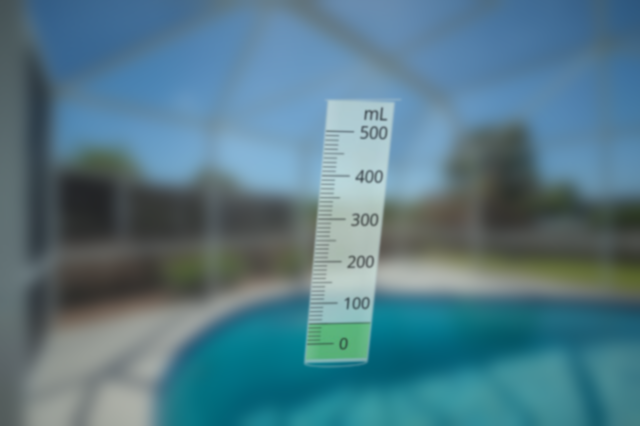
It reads **50** mL
